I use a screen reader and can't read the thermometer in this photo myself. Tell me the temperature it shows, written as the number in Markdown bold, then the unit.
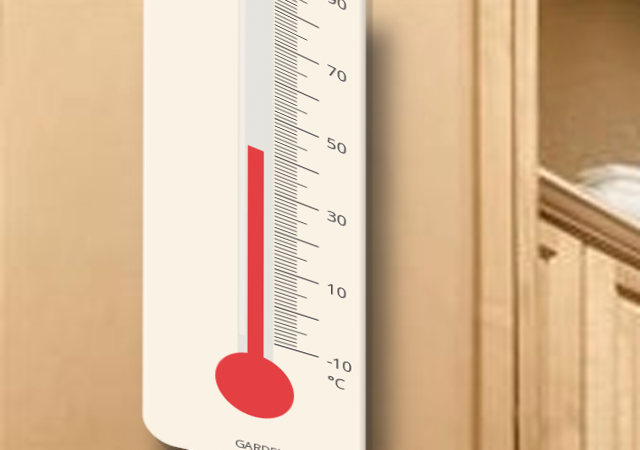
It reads **40** °C
